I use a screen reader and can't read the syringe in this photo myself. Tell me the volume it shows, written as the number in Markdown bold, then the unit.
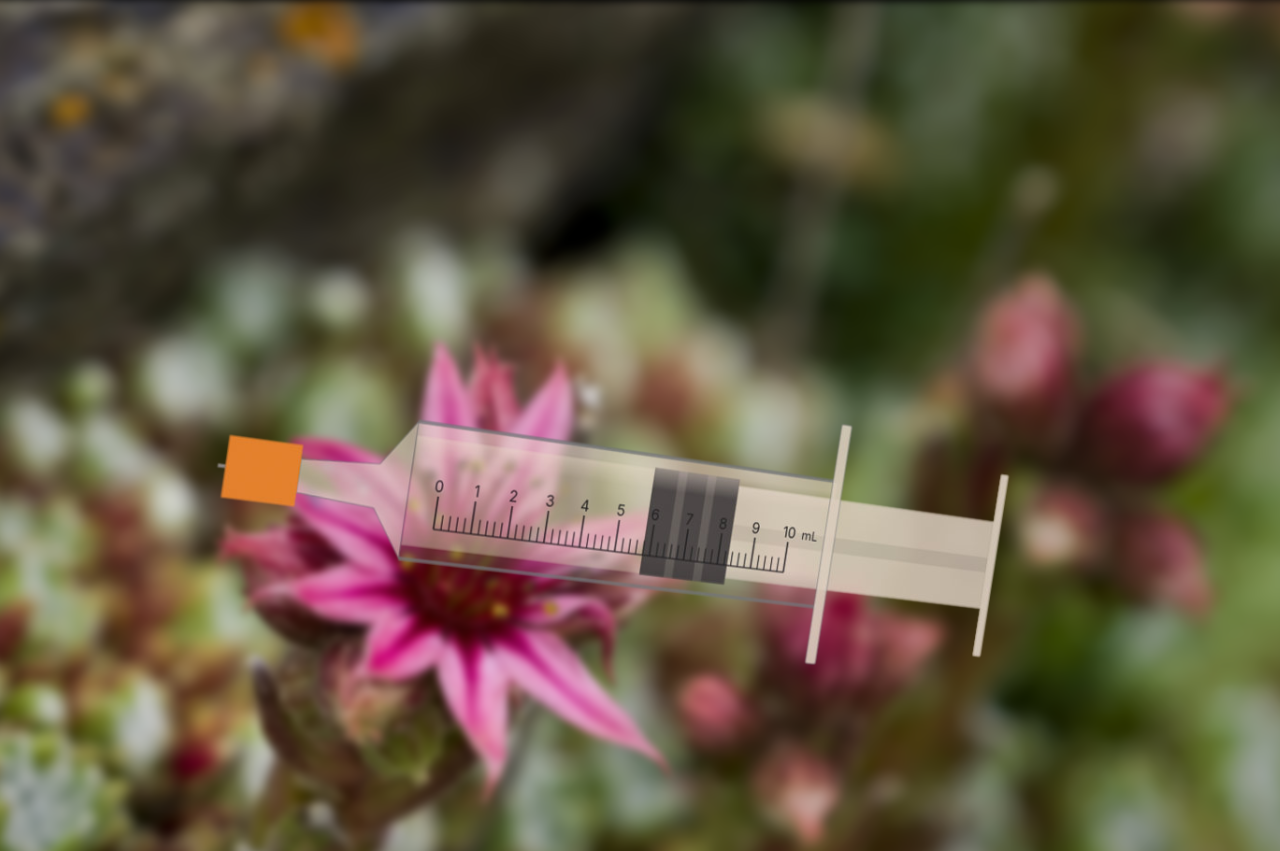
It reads **5.8** mL
